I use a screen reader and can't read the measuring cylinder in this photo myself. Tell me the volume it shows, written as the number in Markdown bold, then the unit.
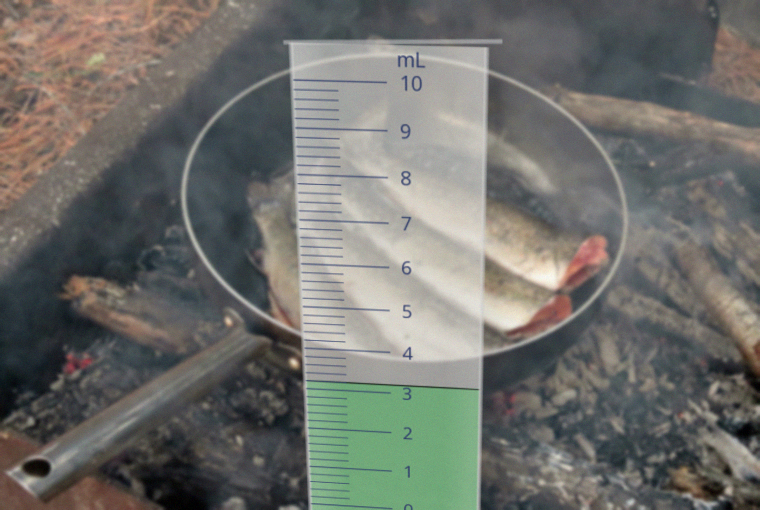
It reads **3.2** mL
